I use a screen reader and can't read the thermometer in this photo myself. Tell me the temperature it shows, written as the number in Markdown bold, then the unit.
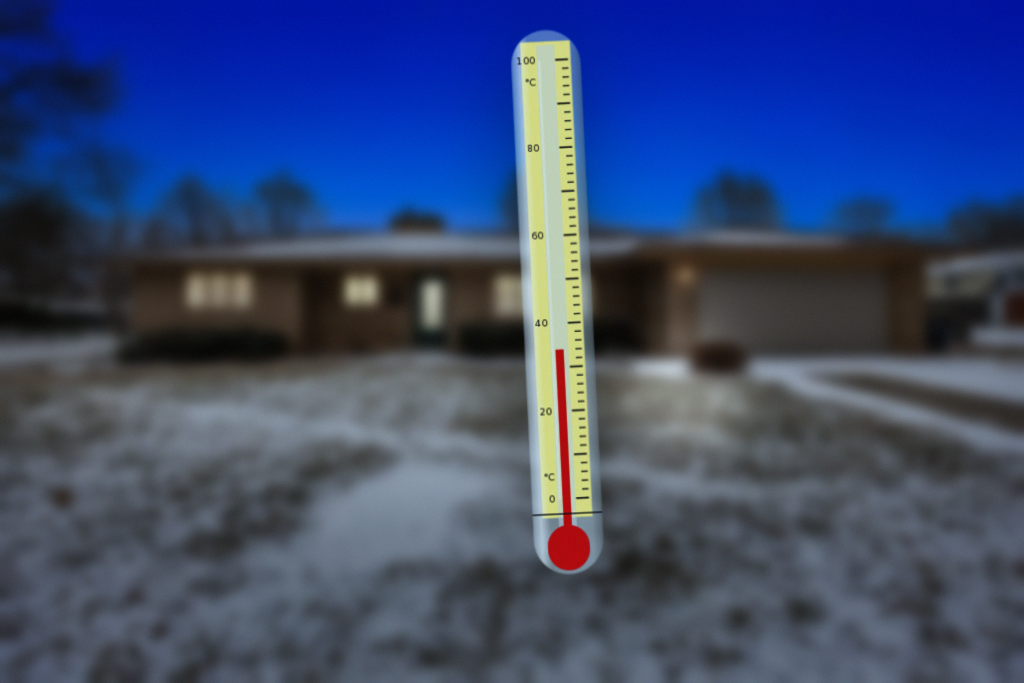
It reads **34** °C
